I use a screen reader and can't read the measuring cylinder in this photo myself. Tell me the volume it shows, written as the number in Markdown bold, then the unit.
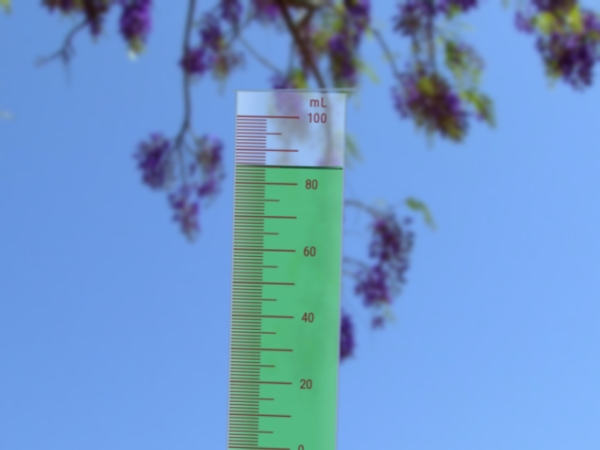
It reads **85** mL
